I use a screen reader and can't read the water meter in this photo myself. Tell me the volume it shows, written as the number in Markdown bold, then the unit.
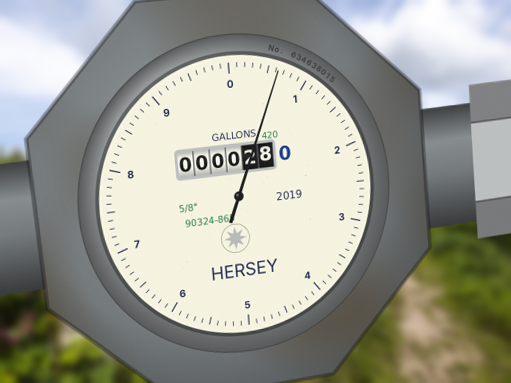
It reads **280.6** gal
